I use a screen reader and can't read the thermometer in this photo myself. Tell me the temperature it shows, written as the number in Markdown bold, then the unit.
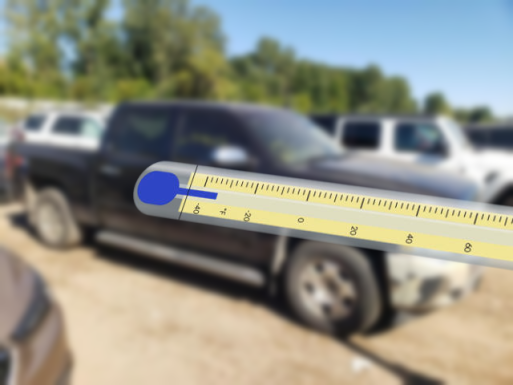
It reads **-34** °F
